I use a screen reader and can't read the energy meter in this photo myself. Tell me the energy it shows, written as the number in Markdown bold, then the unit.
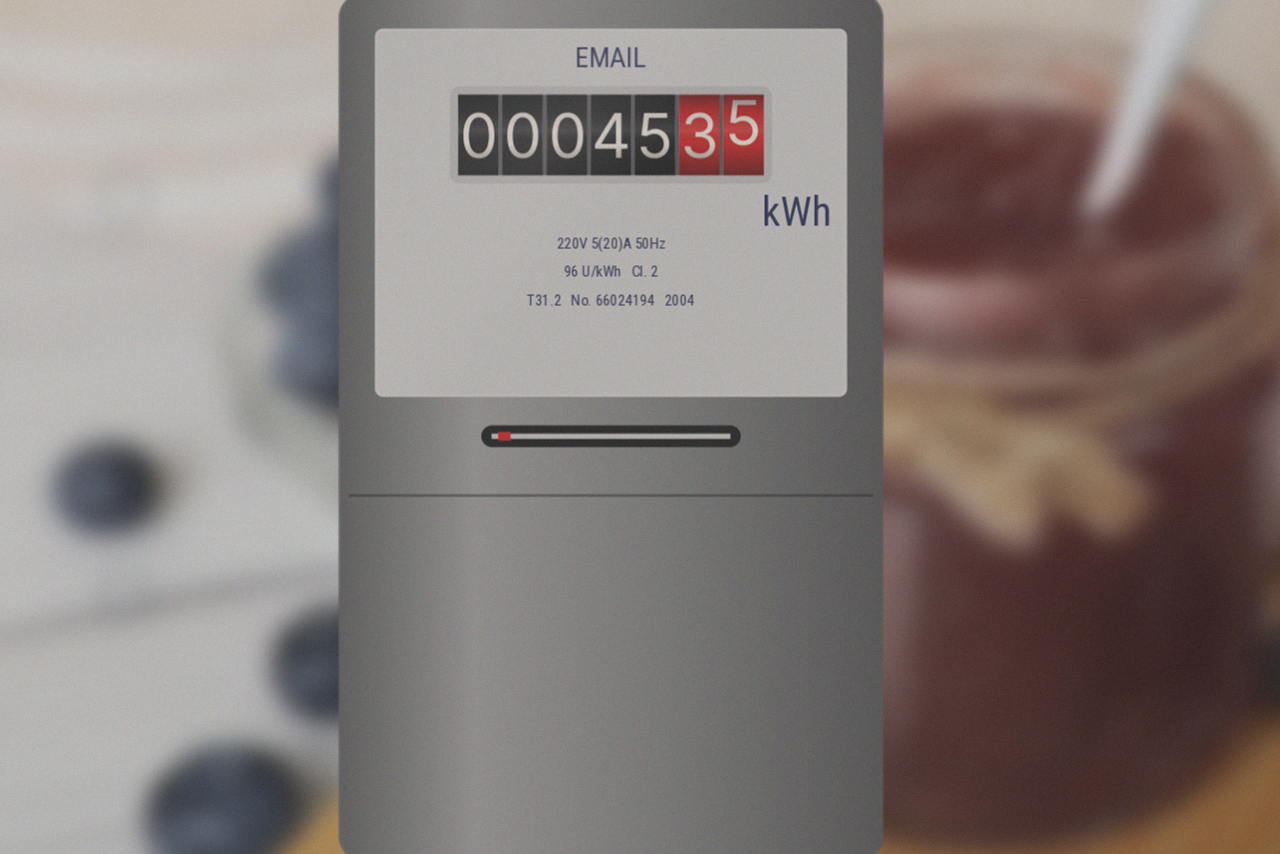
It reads **45.35** kWh
